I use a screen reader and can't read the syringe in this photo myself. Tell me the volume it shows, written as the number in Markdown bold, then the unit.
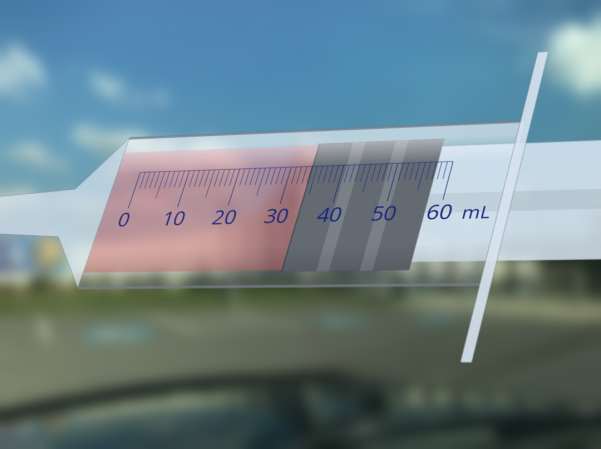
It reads **34** mL
